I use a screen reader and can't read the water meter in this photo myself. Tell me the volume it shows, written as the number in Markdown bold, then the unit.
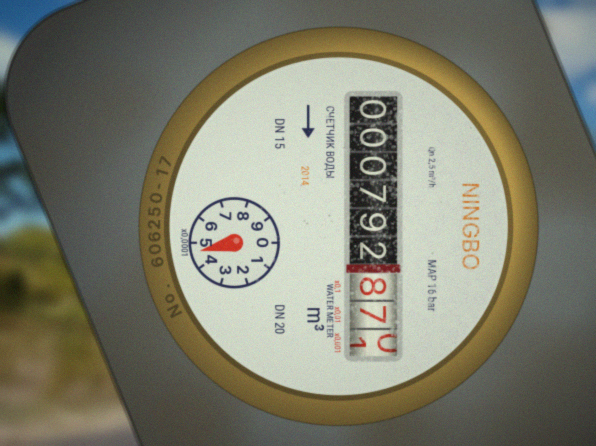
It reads **792.8704** m³
